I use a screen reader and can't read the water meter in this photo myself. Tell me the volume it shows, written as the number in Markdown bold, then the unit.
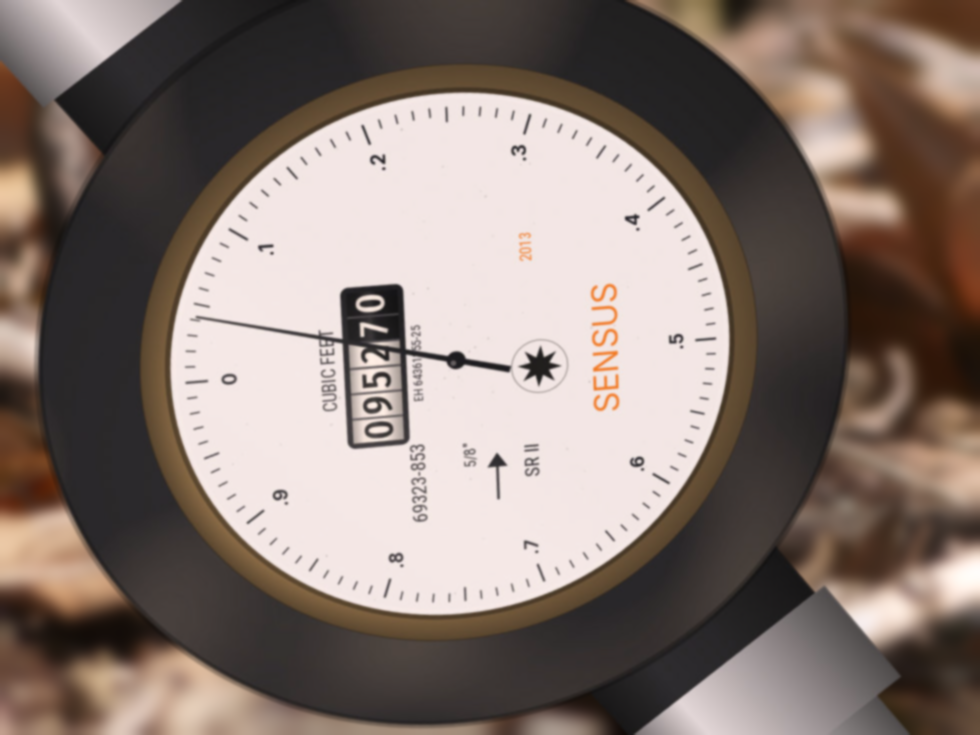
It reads **95270.04** ft³
